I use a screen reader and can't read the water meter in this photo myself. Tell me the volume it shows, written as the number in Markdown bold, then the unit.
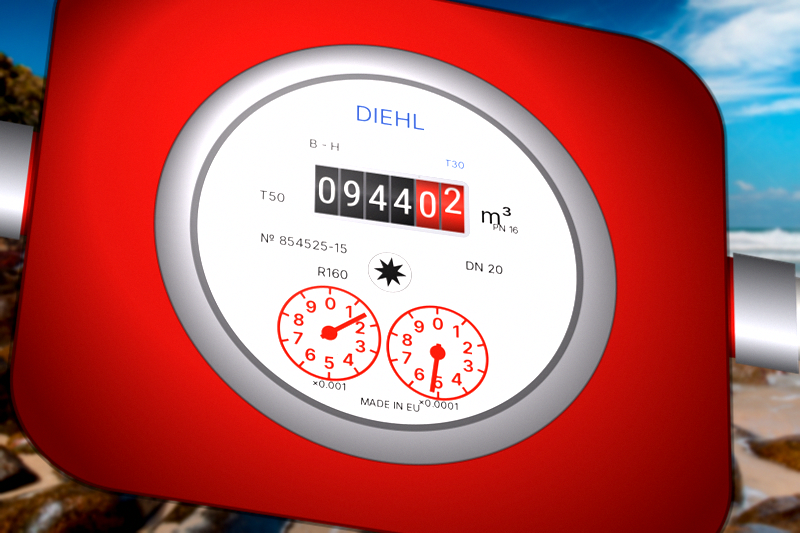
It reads **944.0215** m³
